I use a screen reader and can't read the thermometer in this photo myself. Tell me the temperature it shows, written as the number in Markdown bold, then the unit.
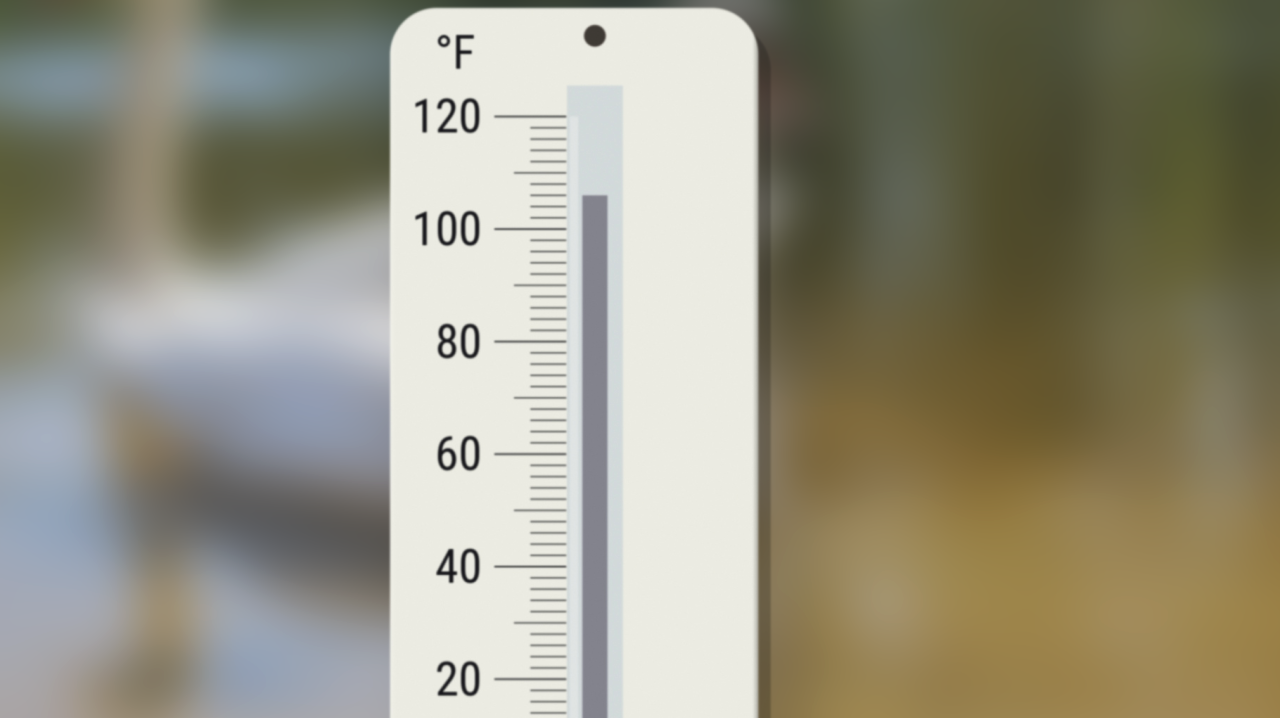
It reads **106** °F
